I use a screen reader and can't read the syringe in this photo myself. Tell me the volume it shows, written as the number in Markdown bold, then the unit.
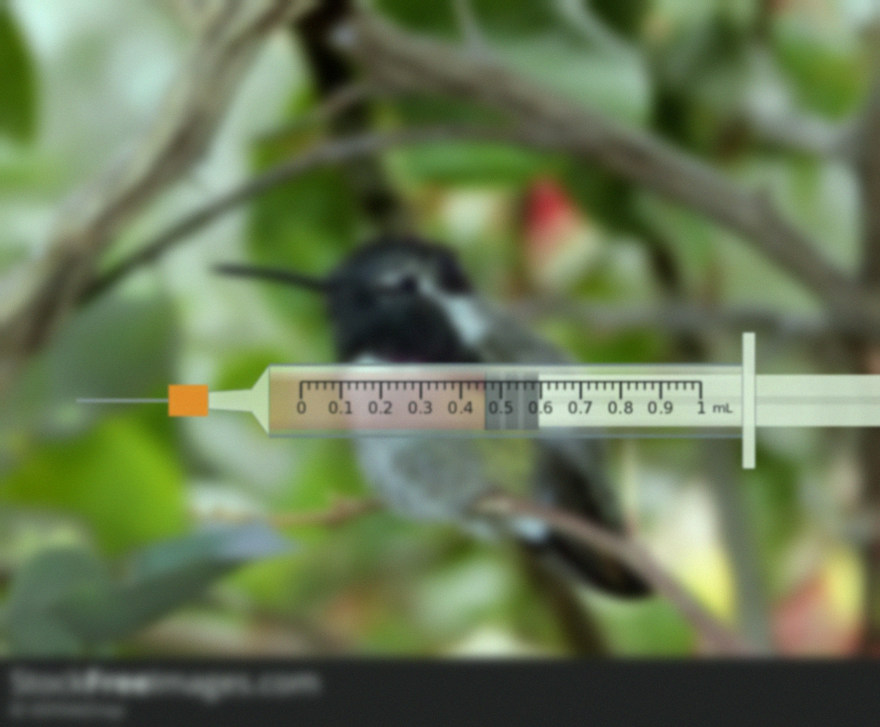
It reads **0.46** mL
